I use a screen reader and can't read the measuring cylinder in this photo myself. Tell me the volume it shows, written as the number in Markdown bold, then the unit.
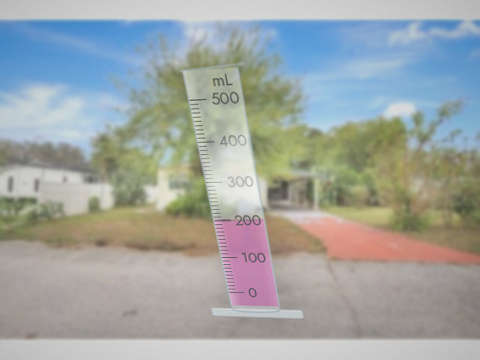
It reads **200** mL
